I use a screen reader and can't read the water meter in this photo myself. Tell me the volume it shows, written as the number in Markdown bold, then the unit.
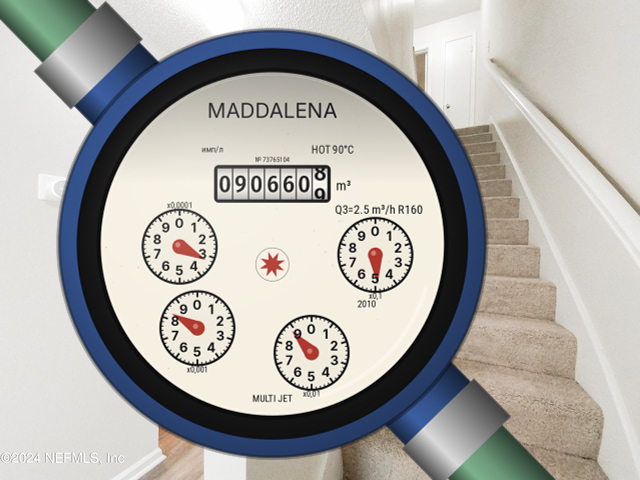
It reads **906608.4883** m³
